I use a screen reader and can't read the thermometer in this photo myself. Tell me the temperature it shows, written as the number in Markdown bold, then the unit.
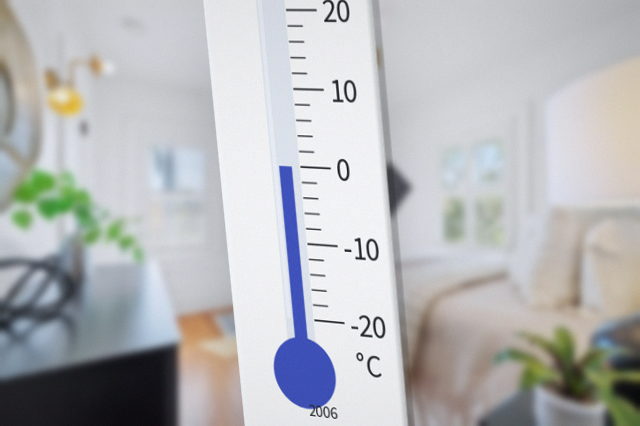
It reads **0** °C
